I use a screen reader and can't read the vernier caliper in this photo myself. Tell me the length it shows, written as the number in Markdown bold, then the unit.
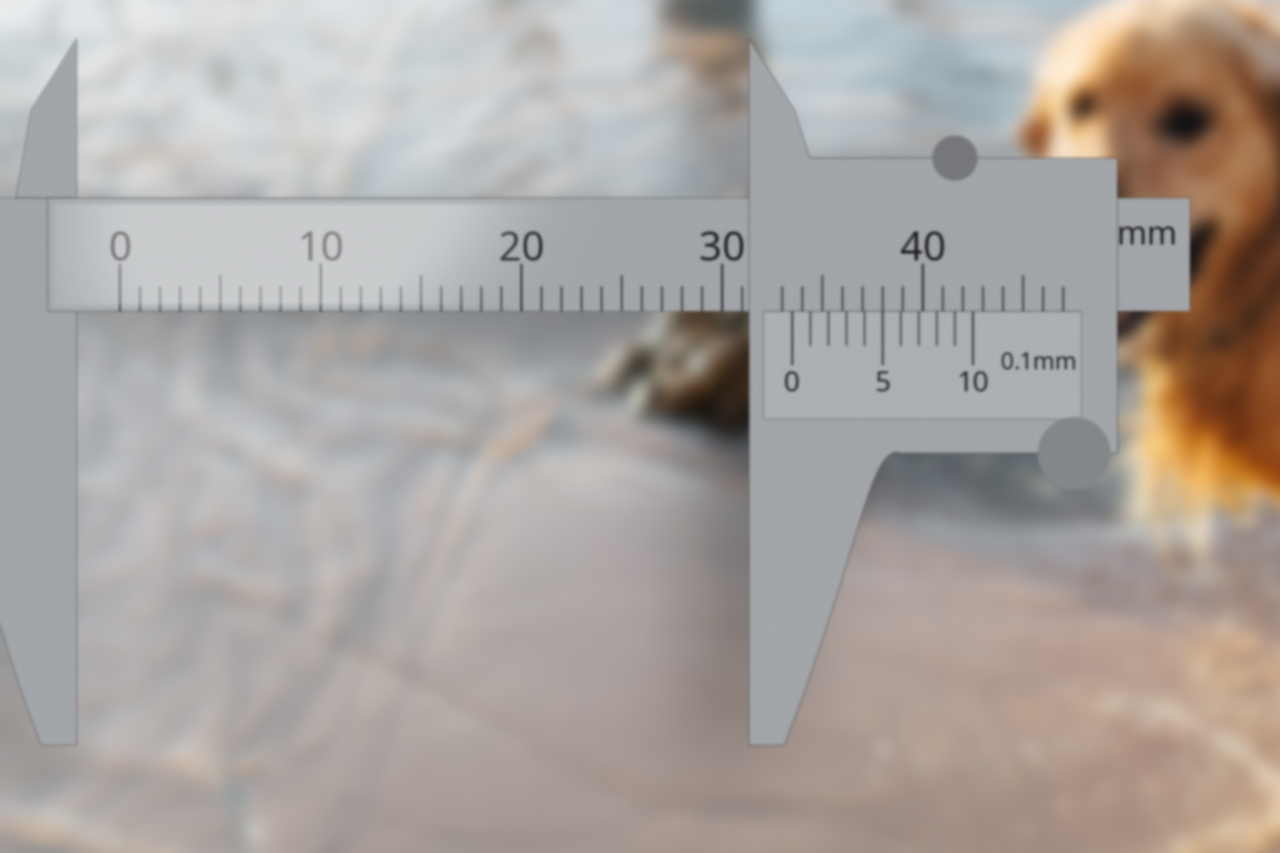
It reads **33.5** mm
